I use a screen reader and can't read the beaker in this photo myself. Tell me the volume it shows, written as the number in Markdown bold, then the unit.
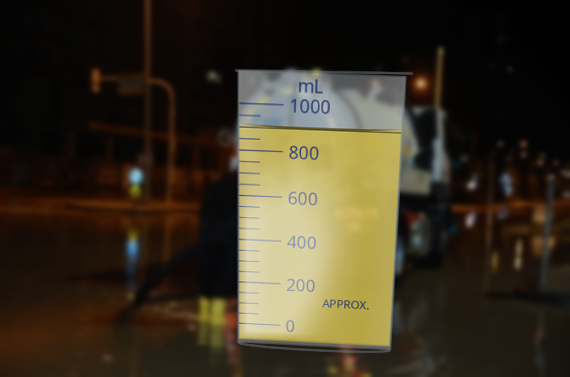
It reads **900** mL
